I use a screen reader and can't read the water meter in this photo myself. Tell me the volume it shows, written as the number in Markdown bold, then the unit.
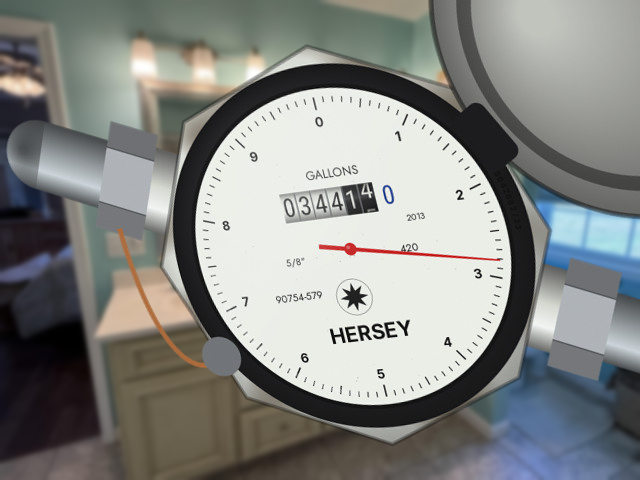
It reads **344142.8** gal
